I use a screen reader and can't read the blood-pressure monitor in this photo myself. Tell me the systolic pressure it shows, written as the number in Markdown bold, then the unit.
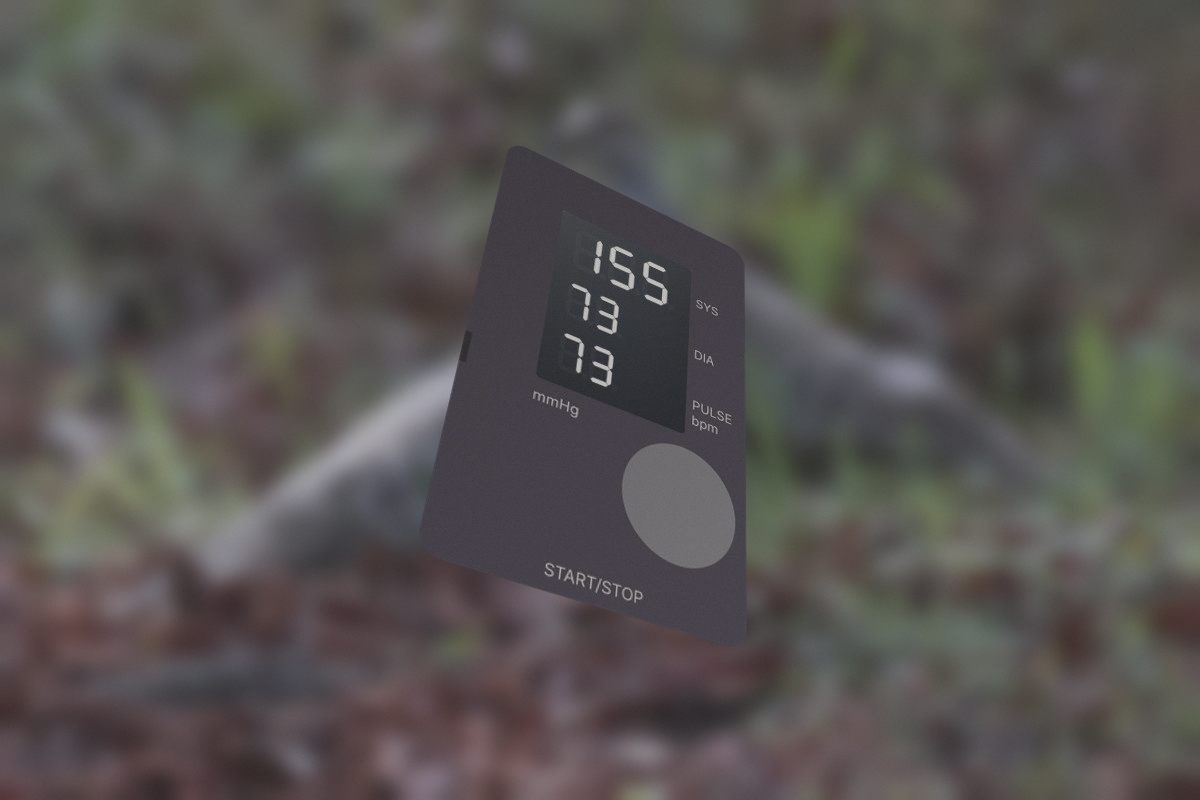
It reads **155** mmHg
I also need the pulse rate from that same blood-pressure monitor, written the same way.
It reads **73** bpm
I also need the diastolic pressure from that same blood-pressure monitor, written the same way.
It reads **73** mmHg
